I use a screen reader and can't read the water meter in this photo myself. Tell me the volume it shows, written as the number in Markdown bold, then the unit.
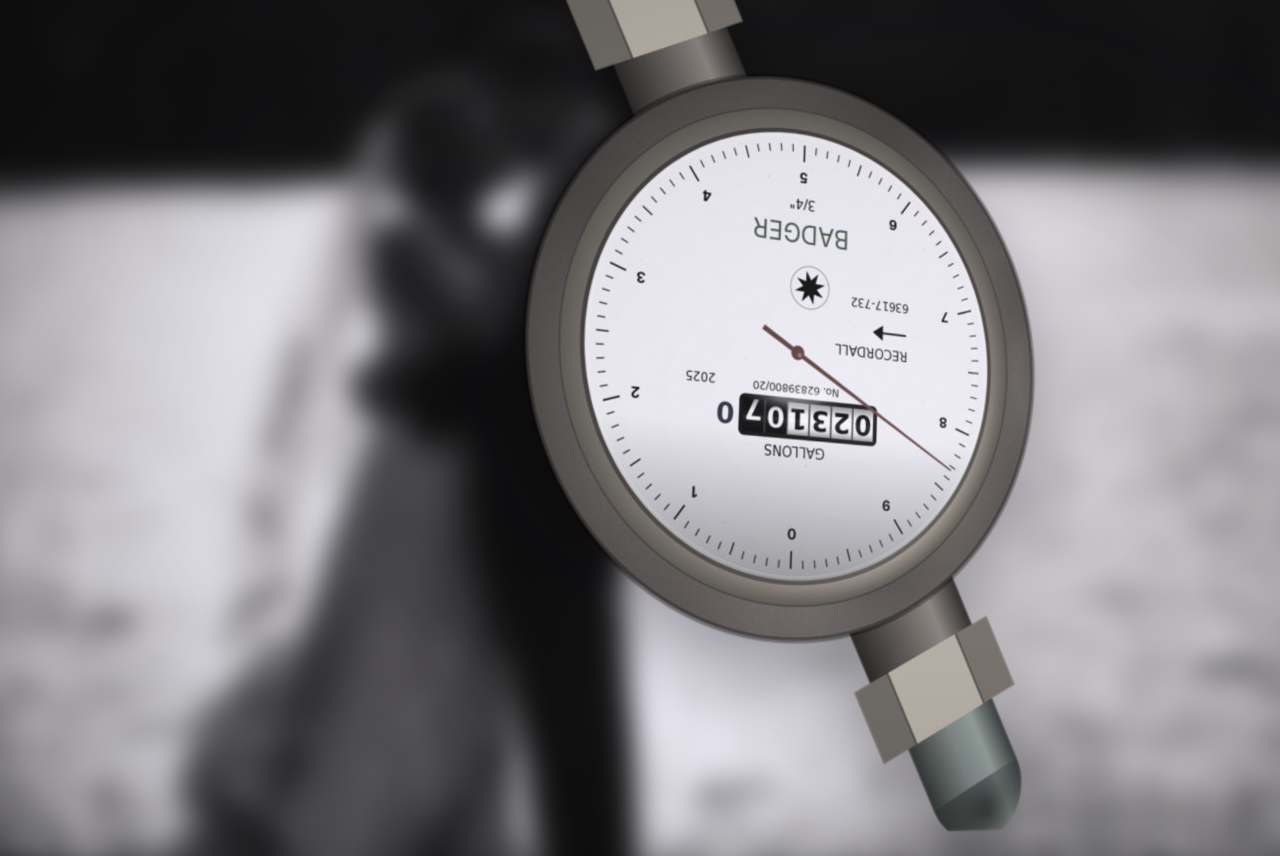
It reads **231068.3** gal
